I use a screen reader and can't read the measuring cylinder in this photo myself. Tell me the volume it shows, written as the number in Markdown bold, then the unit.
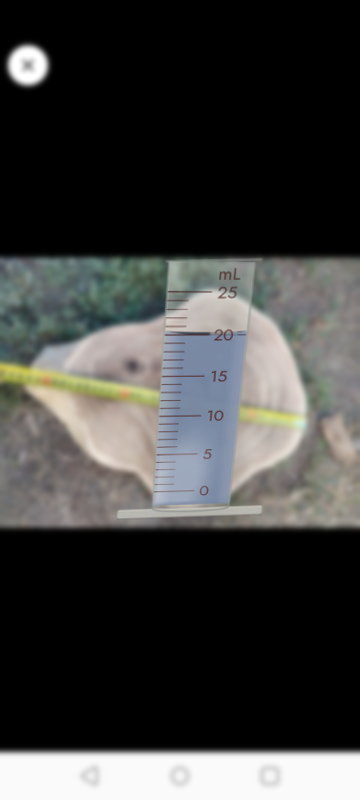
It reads **20** mL
